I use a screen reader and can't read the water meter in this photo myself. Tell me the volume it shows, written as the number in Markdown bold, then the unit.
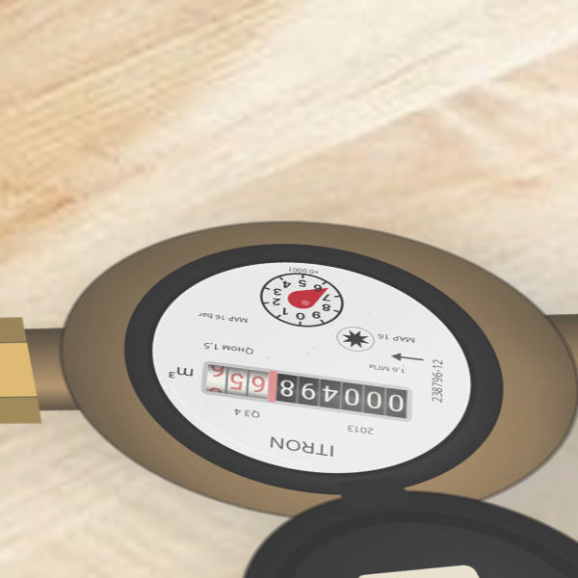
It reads **498.6556** m³
